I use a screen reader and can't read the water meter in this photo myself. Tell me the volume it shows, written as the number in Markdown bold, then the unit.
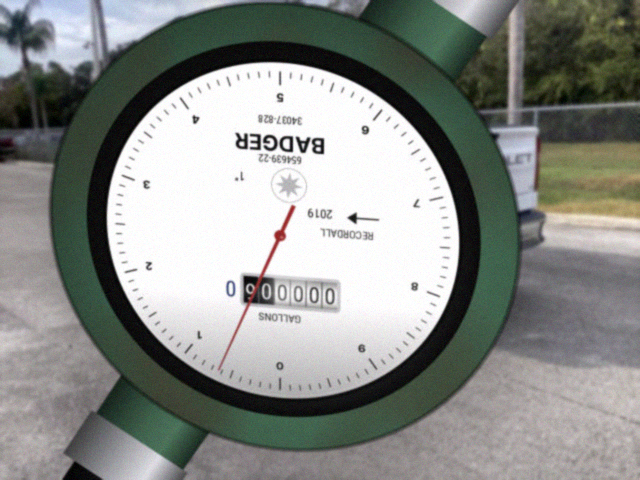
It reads **60.6** gal
